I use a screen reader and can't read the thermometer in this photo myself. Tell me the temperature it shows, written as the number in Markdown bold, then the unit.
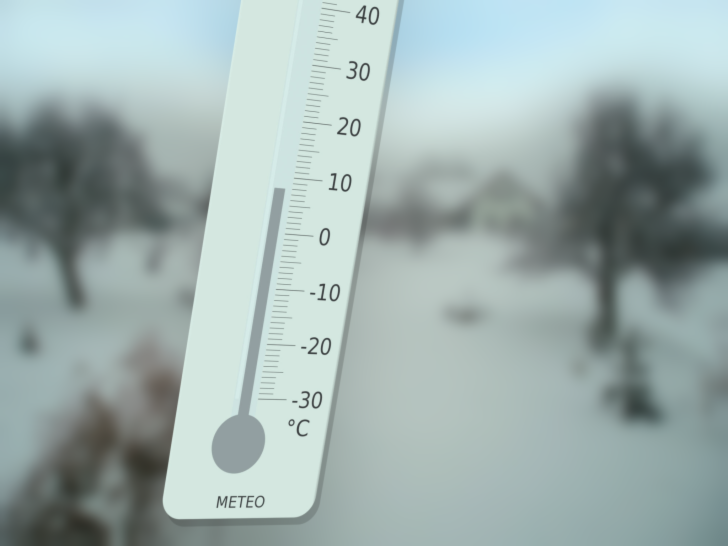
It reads **8** °C
